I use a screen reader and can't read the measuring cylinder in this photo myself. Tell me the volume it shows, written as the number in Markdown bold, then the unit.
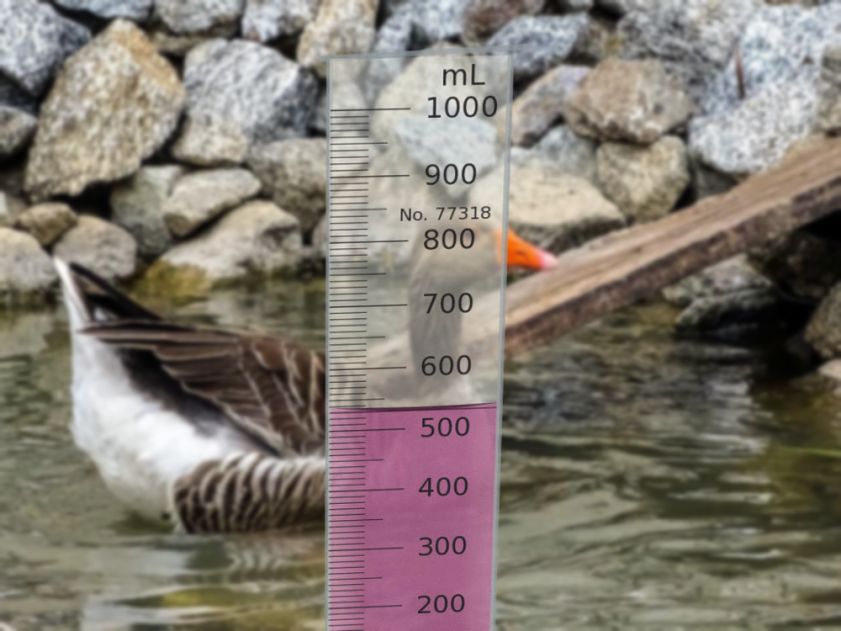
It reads **530** mL
